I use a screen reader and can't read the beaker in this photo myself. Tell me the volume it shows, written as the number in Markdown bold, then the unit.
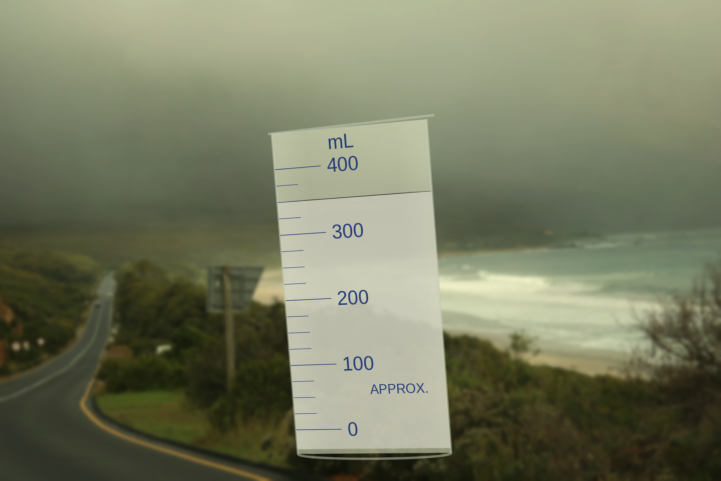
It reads **350** mL
